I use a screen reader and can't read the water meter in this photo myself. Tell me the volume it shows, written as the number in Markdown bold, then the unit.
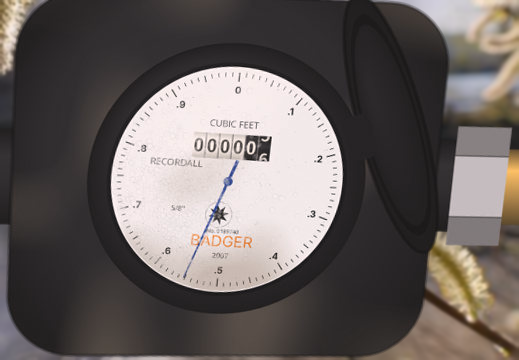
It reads **5.55** ft³
